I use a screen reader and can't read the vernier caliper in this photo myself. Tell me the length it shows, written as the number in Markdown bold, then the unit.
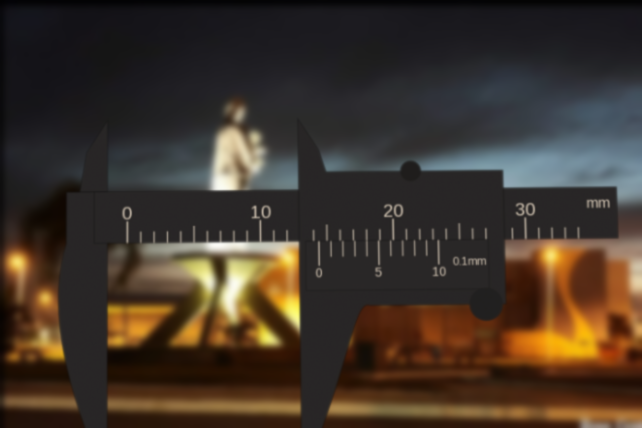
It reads **14.4** mm
